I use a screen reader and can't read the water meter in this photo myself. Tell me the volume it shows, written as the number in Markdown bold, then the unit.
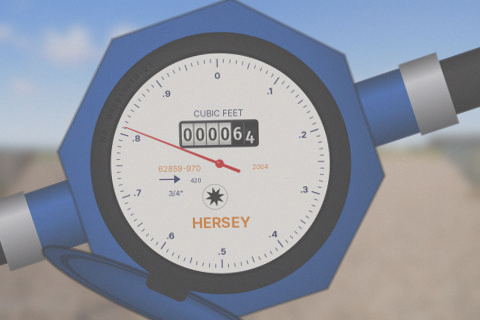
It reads **63.81** ft³
